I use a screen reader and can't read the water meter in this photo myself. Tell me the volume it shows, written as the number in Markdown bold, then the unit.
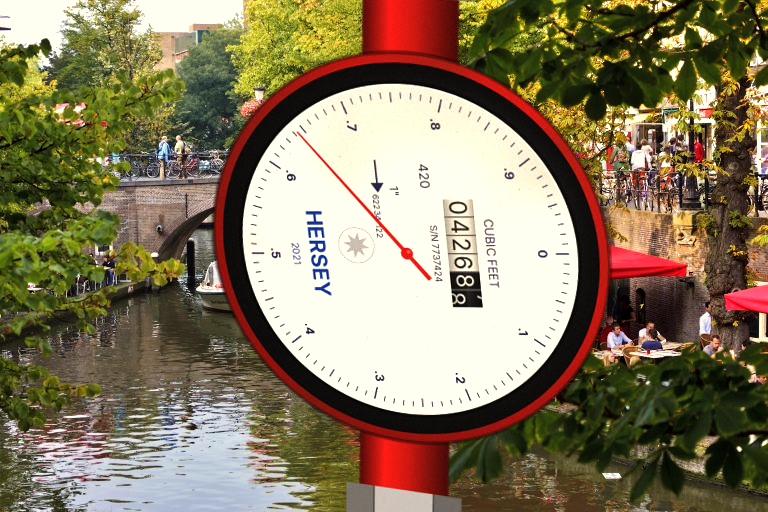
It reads **42687.64** ft³
